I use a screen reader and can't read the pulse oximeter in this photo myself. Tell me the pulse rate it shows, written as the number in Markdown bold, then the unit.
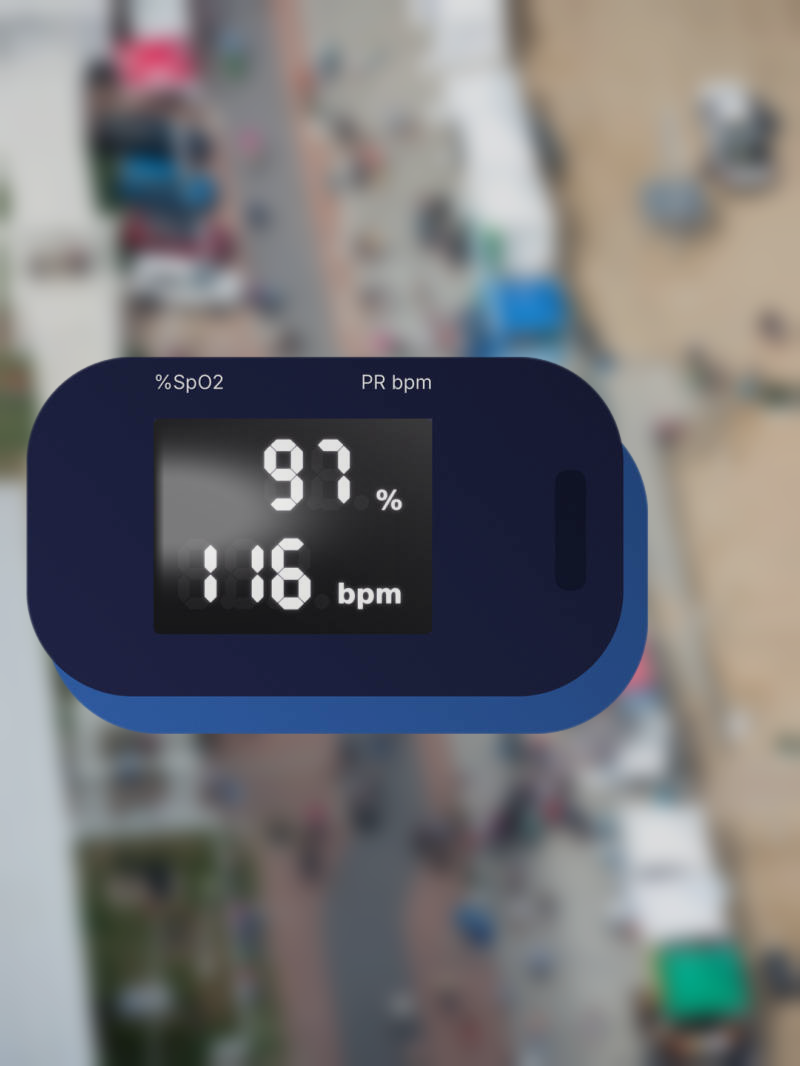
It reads **116** bpm
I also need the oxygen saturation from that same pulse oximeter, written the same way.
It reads **97** %
